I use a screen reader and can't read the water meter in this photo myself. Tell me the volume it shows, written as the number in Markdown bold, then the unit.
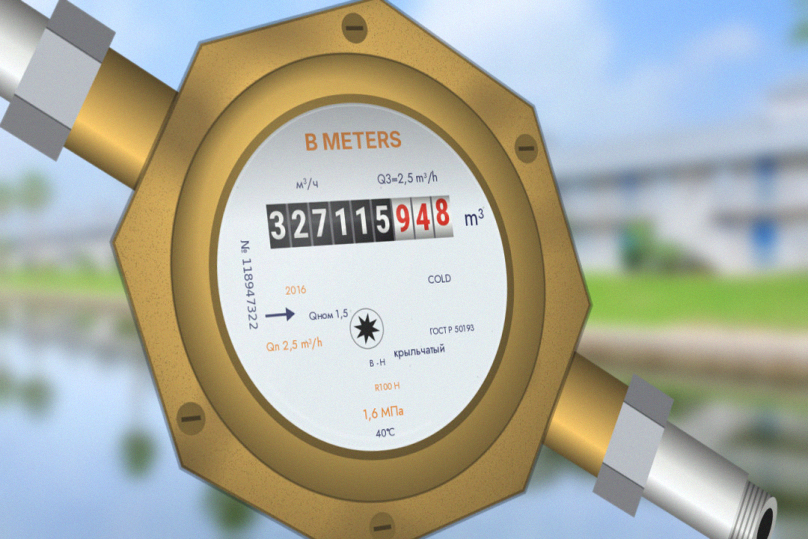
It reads **327115.948** m³
